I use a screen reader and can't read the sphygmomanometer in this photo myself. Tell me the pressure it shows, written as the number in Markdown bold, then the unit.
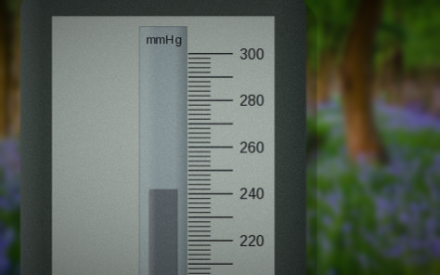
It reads **242** mmHg
